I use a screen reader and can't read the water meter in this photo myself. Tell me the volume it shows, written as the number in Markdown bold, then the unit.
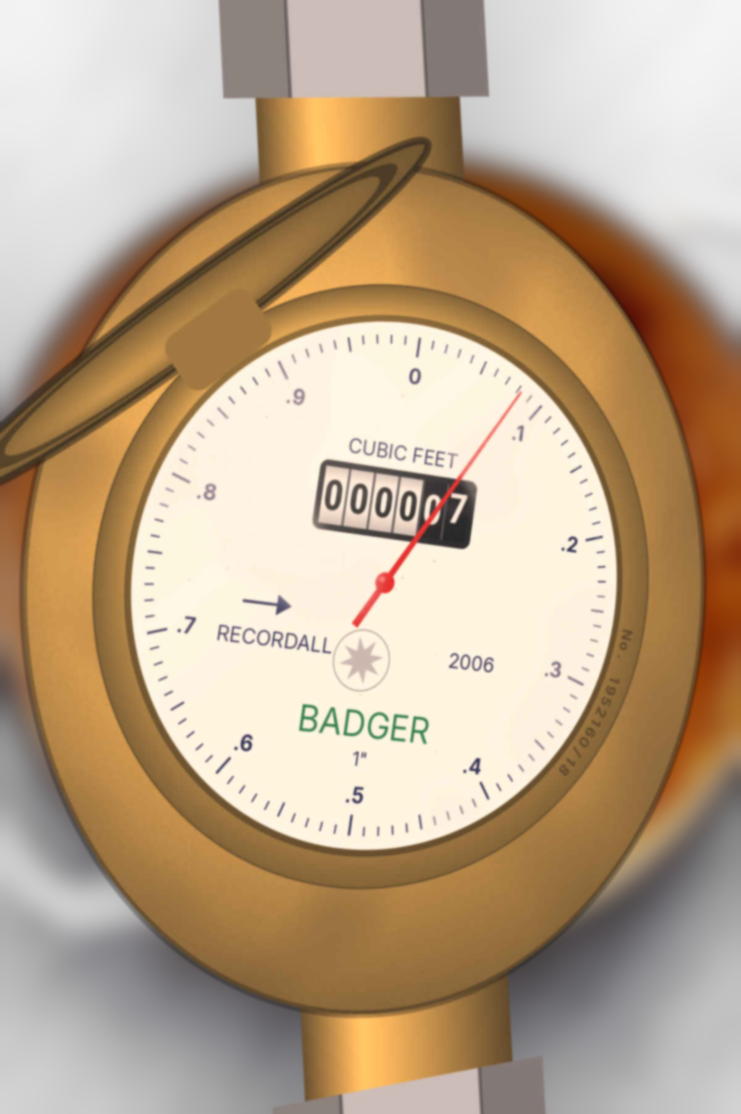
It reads **7.08** ft³
